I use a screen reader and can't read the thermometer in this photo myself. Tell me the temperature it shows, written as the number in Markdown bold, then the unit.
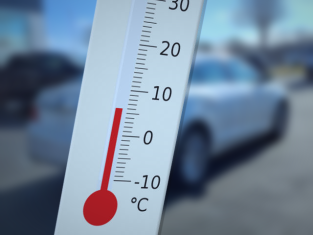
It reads **6** °C
